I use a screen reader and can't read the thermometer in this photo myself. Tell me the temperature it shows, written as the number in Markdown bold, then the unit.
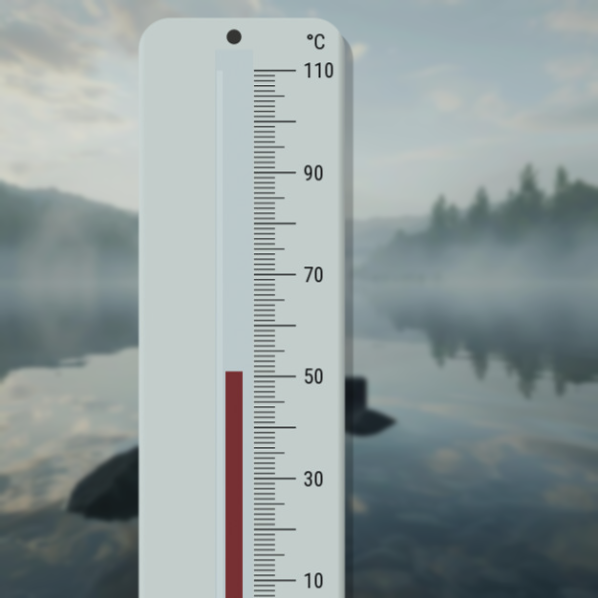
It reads **51** °C
